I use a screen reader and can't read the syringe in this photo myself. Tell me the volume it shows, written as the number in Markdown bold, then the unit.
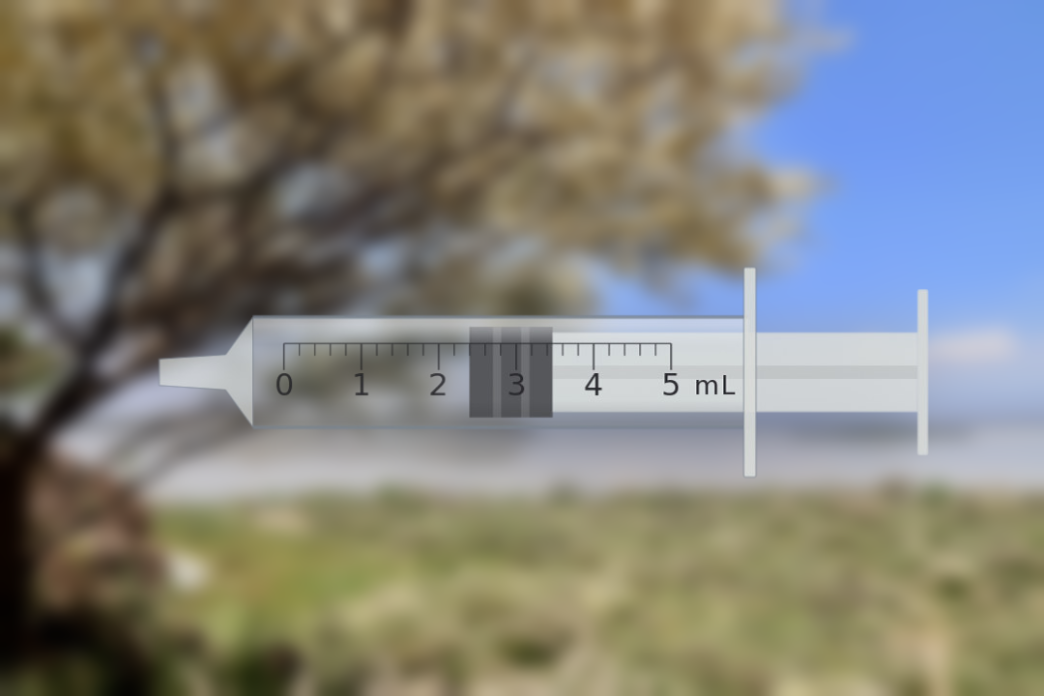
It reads **2.4** mL
